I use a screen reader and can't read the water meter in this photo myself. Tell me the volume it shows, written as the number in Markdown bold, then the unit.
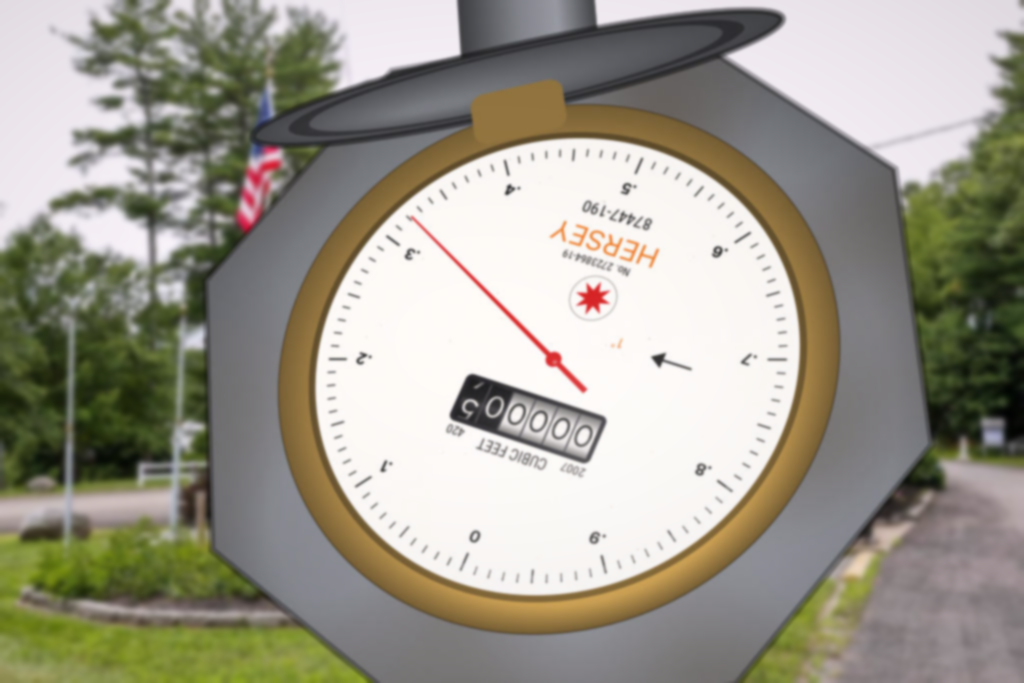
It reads **5.32** ft³
